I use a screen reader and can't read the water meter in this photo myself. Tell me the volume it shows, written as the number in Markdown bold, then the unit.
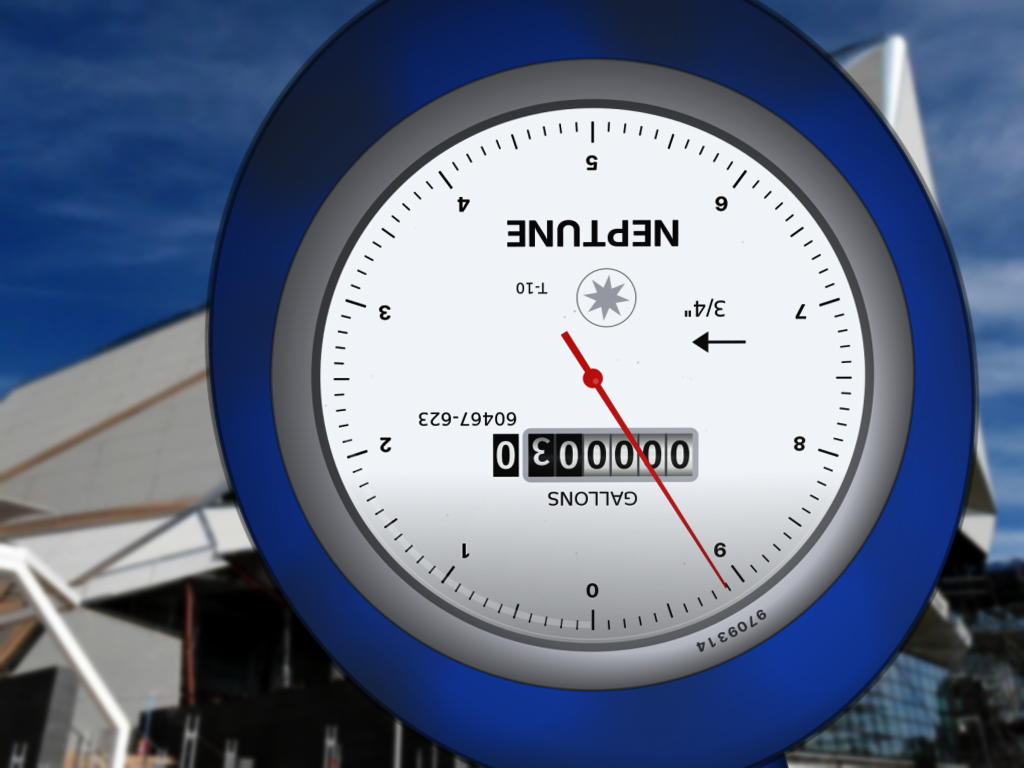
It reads **29.1** gal
